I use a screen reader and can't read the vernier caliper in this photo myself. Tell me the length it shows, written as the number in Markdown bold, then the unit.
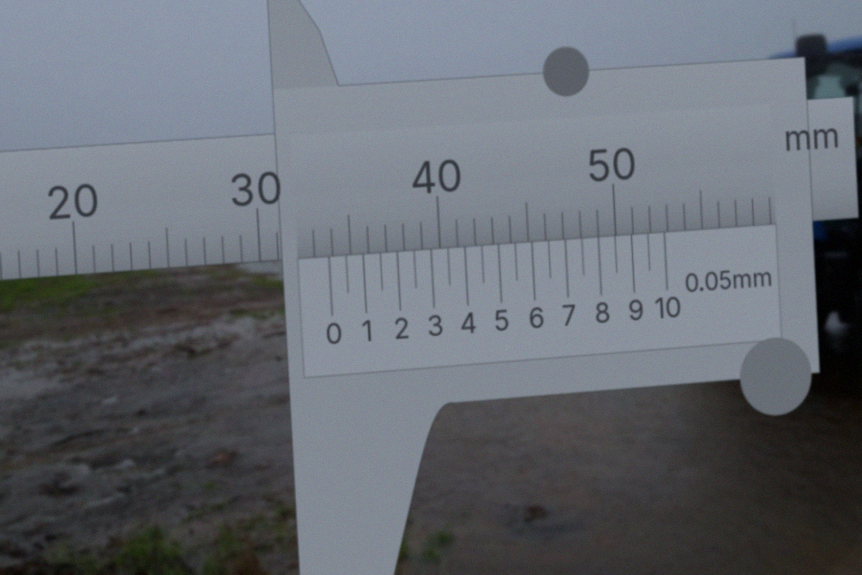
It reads **33.8** mm
